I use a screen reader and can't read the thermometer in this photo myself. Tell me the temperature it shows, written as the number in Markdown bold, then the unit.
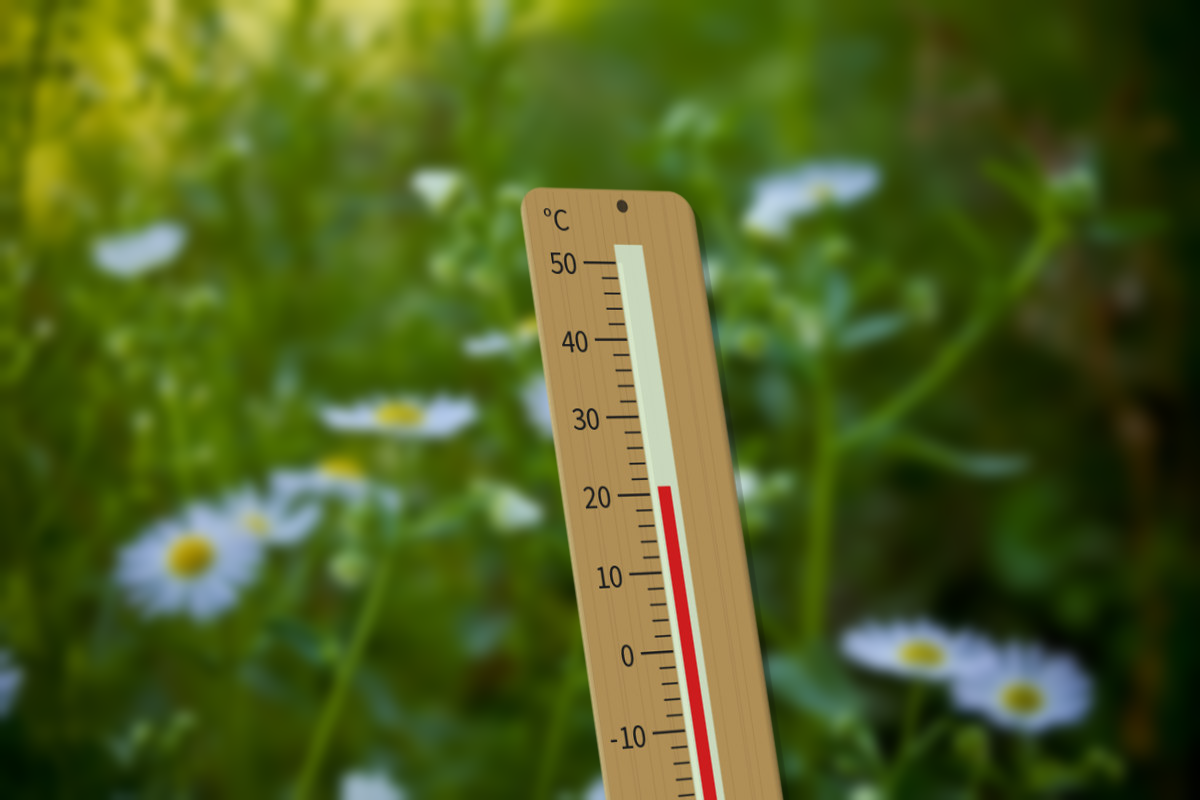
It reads **21** °C
